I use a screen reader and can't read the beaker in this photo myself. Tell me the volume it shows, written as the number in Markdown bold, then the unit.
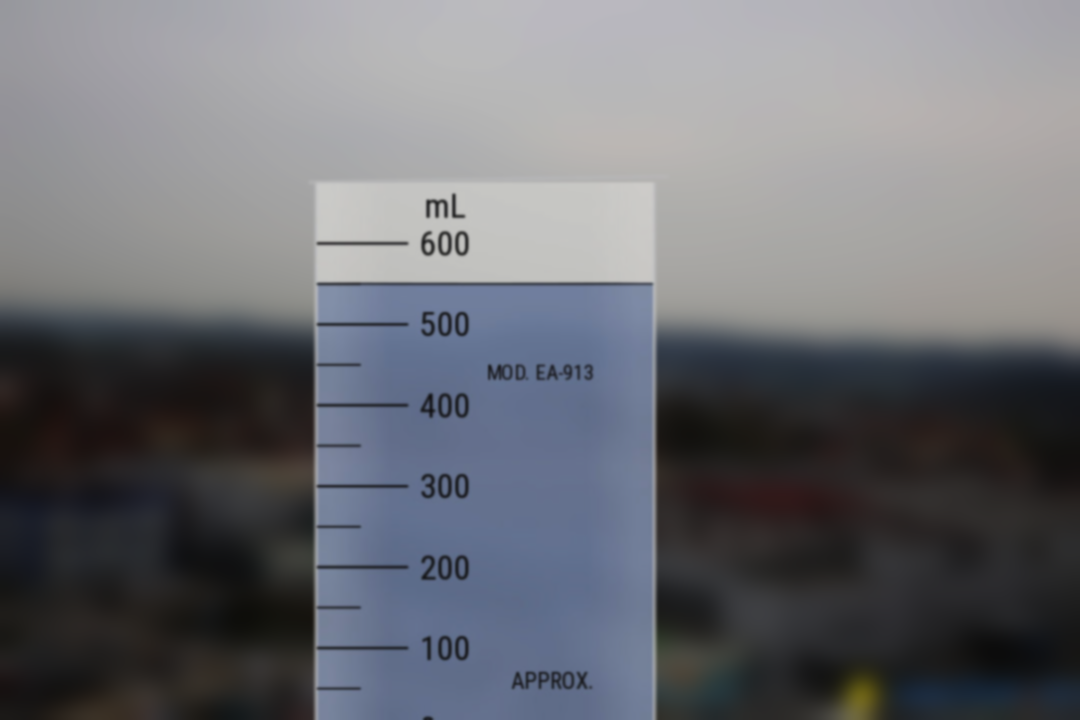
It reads **550** mL
